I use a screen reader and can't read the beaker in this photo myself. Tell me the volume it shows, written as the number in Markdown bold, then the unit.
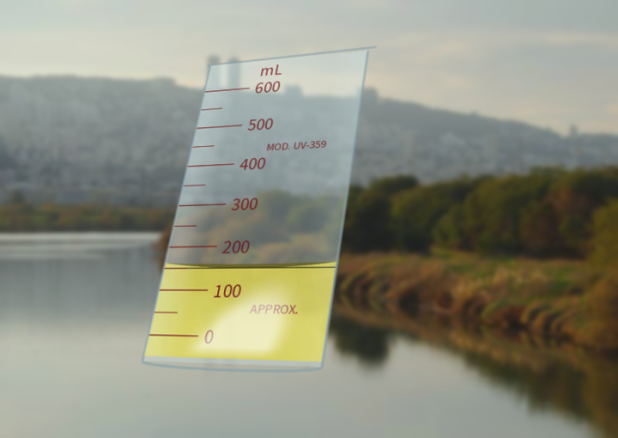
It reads **150** mL
